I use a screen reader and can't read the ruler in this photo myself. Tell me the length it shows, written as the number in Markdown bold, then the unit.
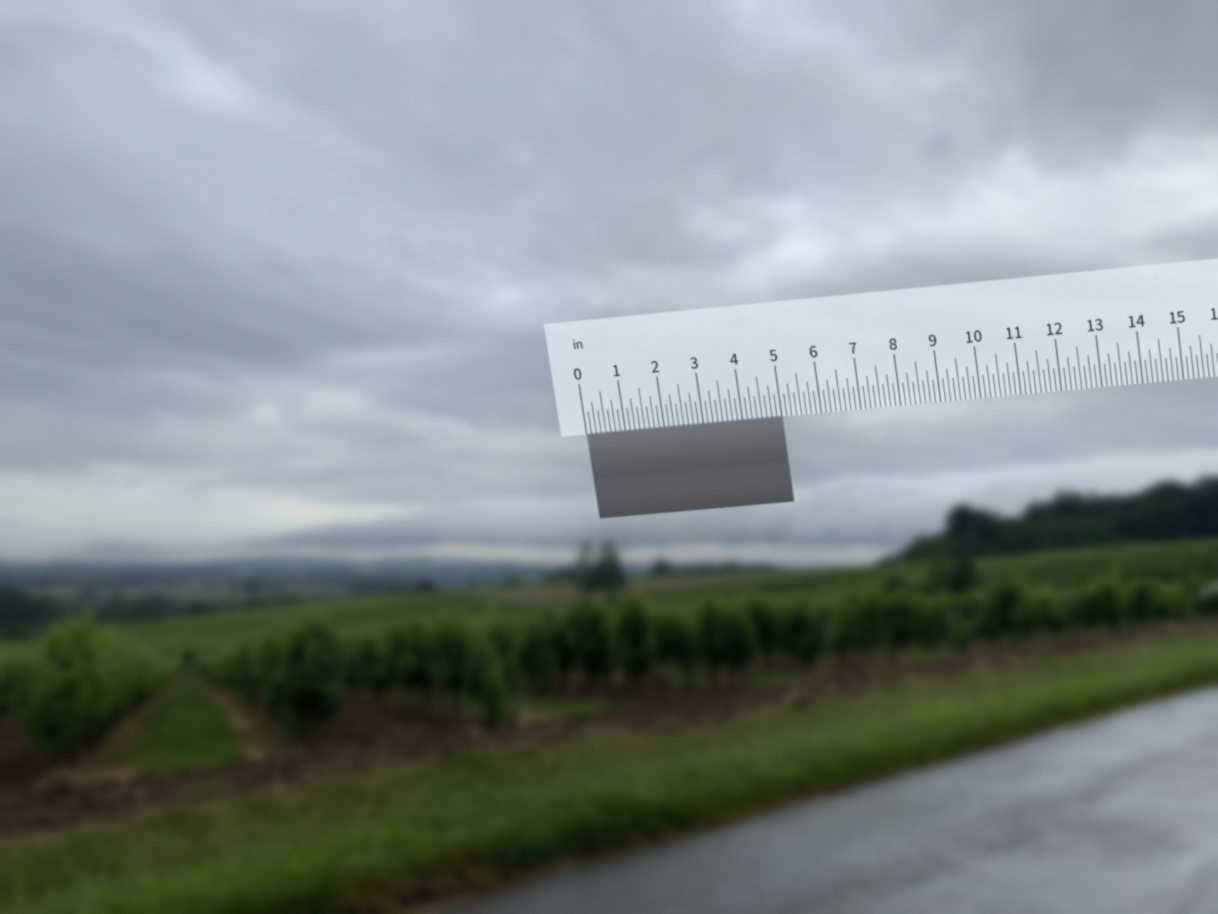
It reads **5** in
